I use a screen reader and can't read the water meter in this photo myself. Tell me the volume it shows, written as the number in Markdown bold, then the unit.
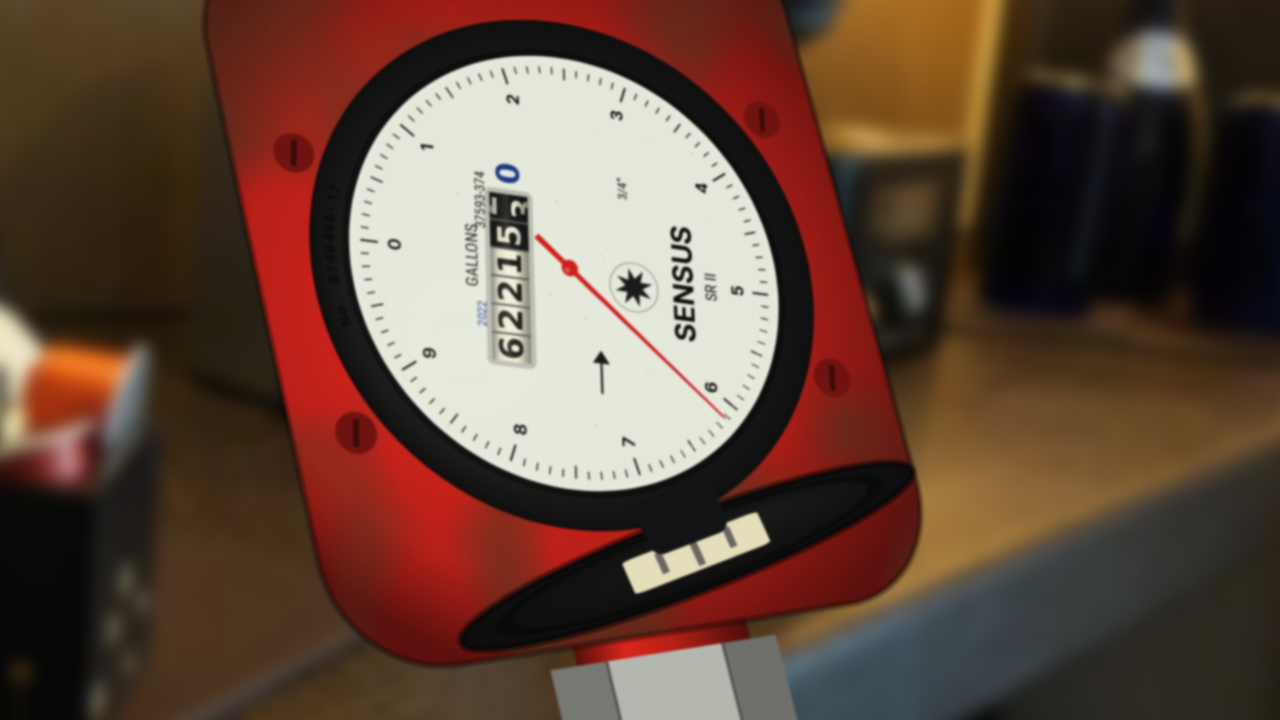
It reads **6221526.1** gal
